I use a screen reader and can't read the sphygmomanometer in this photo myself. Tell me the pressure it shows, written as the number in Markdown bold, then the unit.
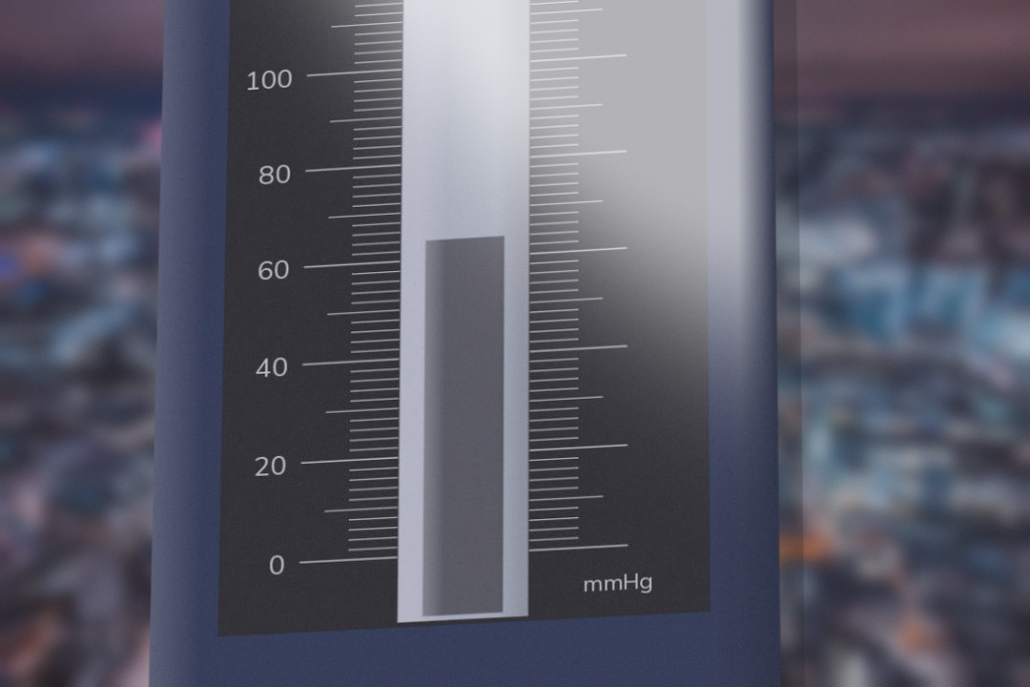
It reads **64** mmHg
